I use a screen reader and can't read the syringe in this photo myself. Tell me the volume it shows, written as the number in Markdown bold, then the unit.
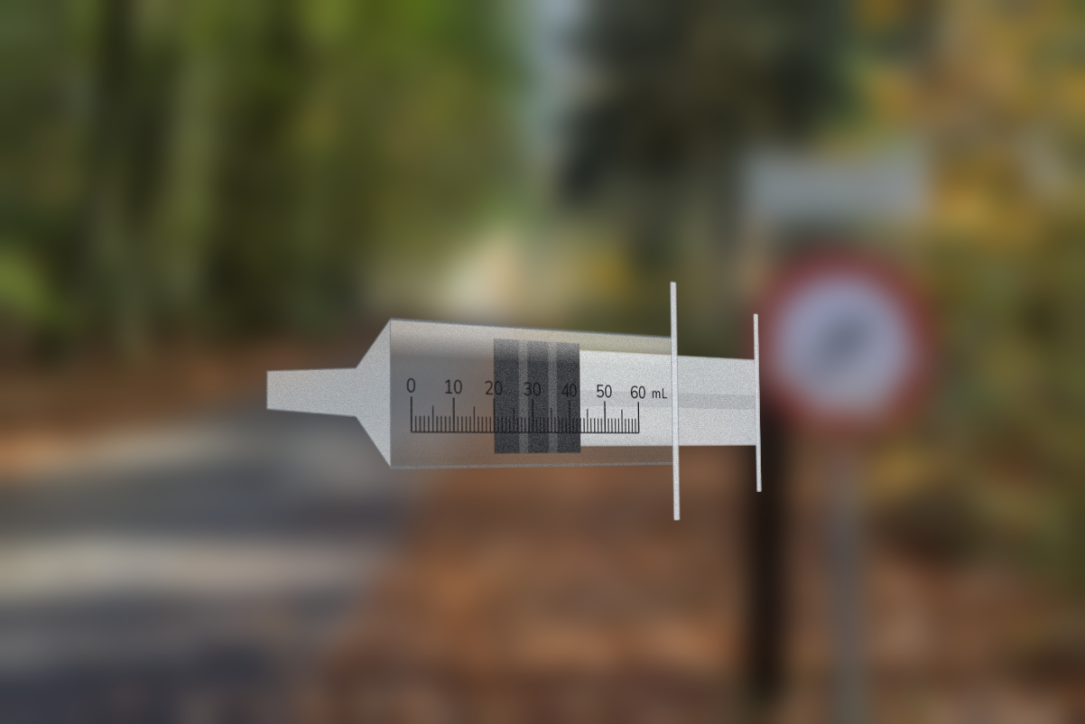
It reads **20** mL
